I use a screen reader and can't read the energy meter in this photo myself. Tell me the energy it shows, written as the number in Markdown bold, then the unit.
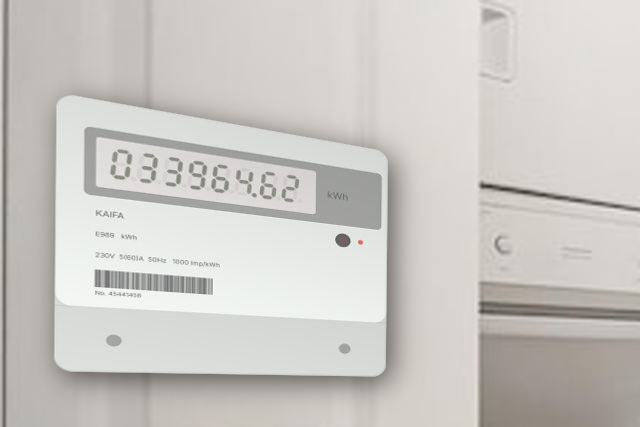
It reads **33964.62** kWh
